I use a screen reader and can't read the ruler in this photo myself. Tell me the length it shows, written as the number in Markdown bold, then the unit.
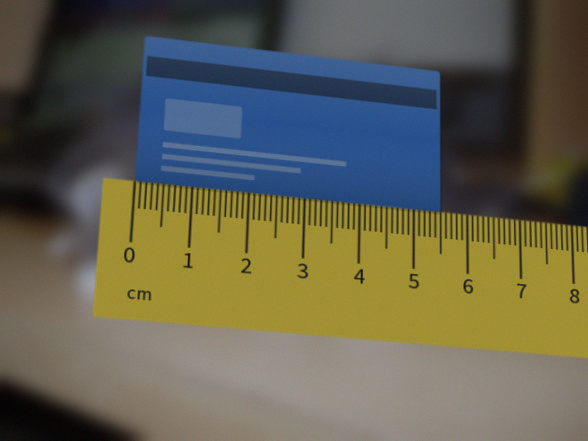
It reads **5.5** cm
